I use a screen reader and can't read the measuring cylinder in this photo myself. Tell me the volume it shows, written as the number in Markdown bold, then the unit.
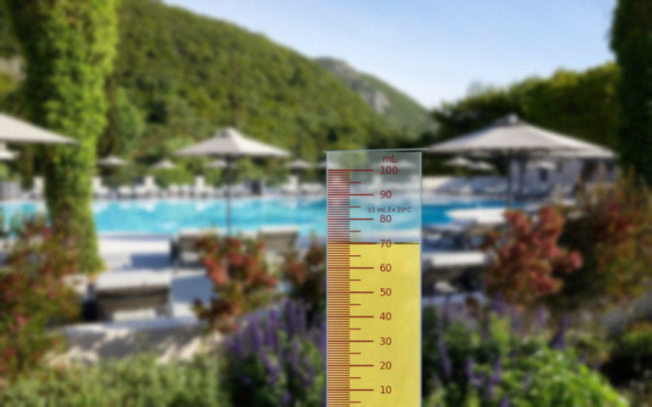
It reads **70** mL
